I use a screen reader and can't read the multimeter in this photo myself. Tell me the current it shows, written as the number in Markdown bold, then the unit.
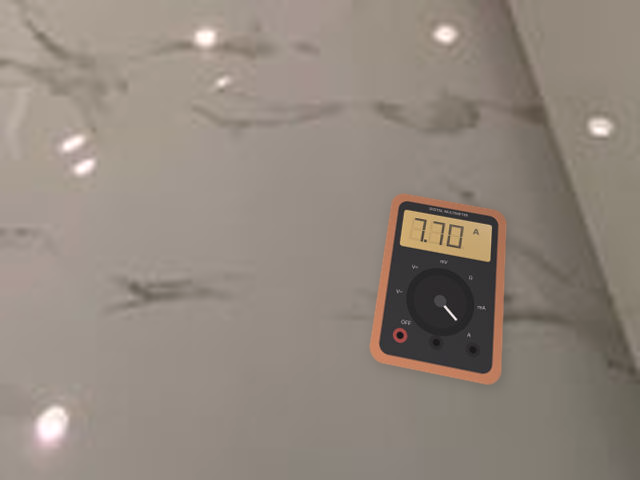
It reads **7.70** A
